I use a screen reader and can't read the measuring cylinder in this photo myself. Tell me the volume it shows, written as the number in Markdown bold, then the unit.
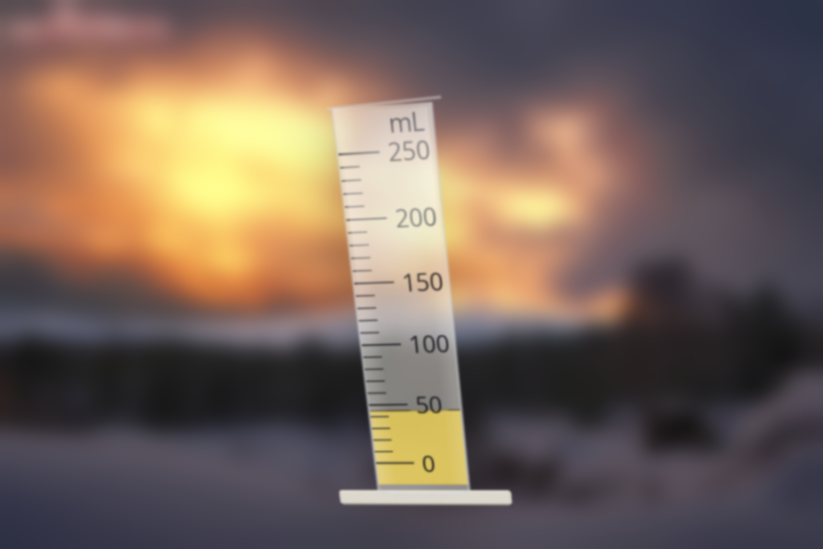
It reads **45** mL
